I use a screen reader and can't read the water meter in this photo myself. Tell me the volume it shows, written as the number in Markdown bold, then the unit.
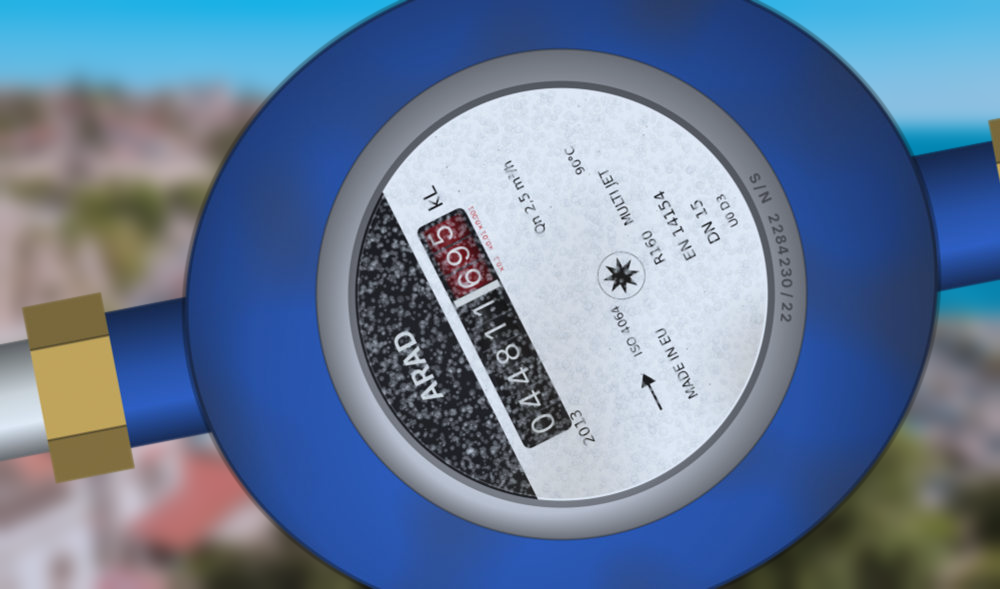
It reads **44811.695** kL
